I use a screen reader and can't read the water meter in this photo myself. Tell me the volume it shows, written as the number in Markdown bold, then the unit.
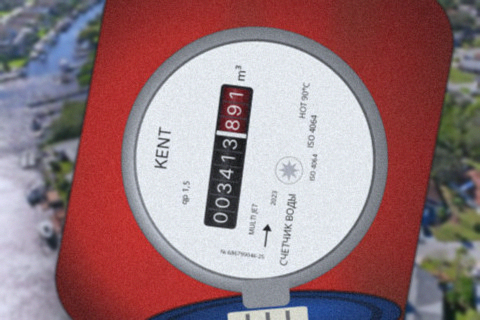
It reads **3413.891** m³
